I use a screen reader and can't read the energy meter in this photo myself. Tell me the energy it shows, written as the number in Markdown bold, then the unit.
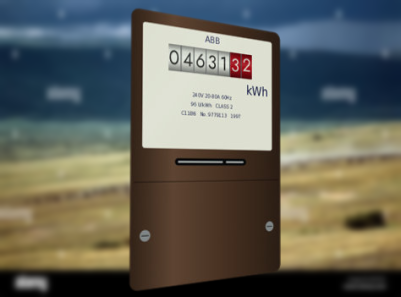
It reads **4631.32** kWh
